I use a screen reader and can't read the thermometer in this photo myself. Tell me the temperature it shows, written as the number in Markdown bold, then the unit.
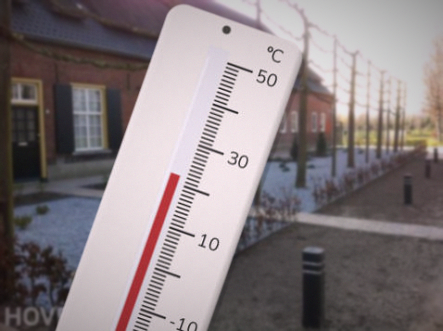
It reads **22** °C
